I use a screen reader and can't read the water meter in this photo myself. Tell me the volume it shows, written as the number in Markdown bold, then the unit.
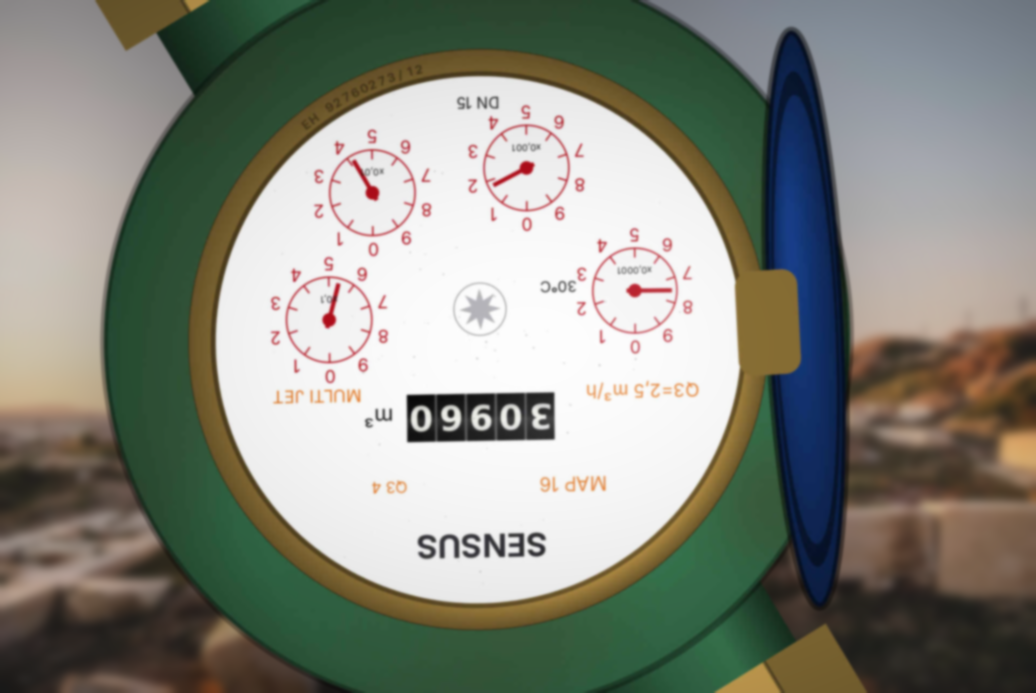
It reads **30960.5417** m³
